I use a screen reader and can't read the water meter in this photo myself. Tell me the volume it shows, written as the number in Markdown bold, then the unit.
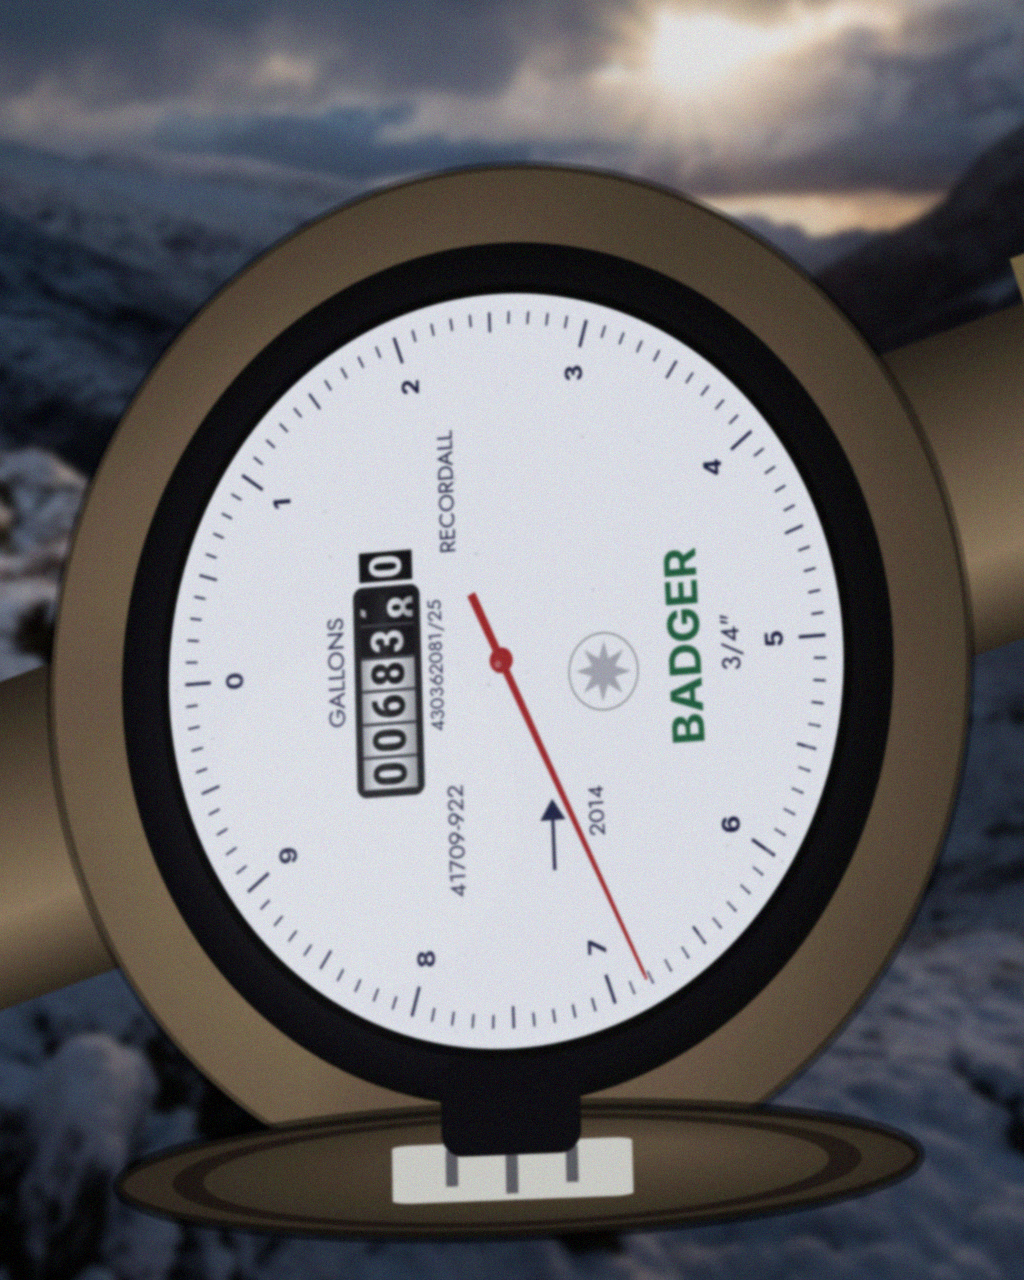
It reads **68376.8** gal
